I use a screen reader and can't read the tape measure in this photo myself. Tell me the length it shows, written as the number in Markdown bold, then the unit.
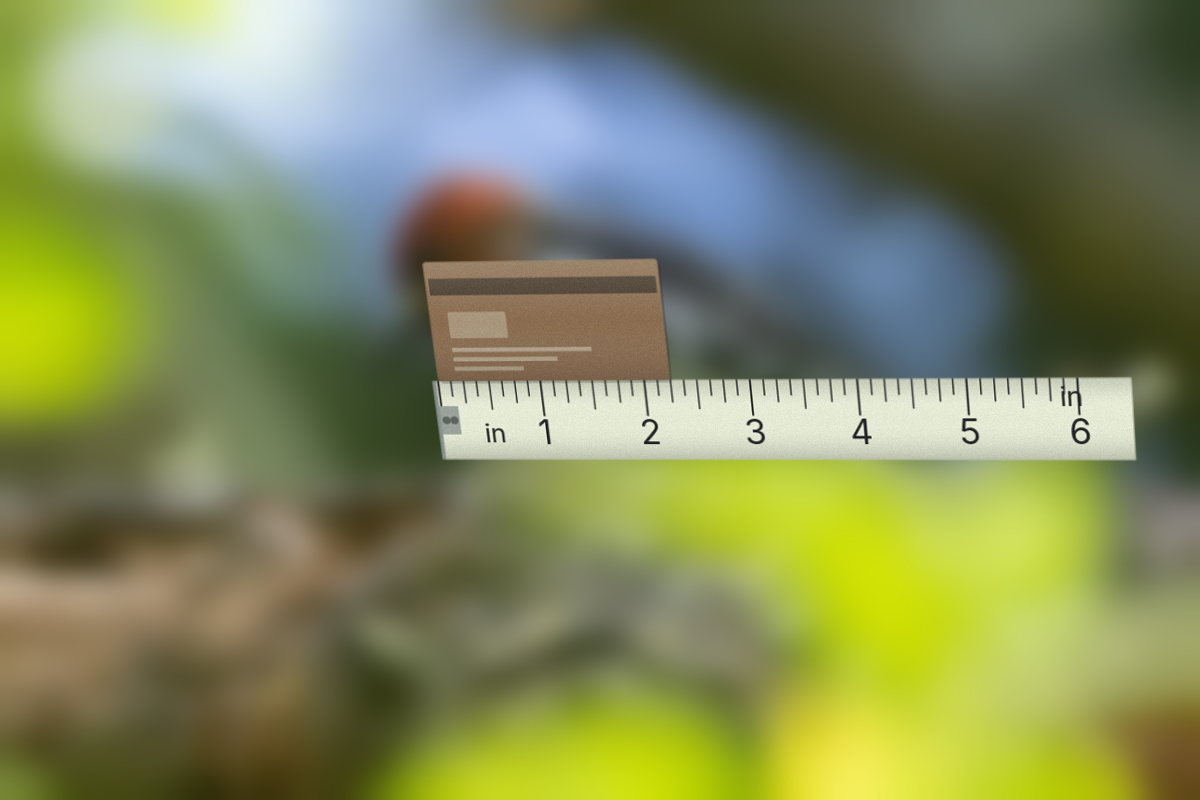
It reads **2.25** in
